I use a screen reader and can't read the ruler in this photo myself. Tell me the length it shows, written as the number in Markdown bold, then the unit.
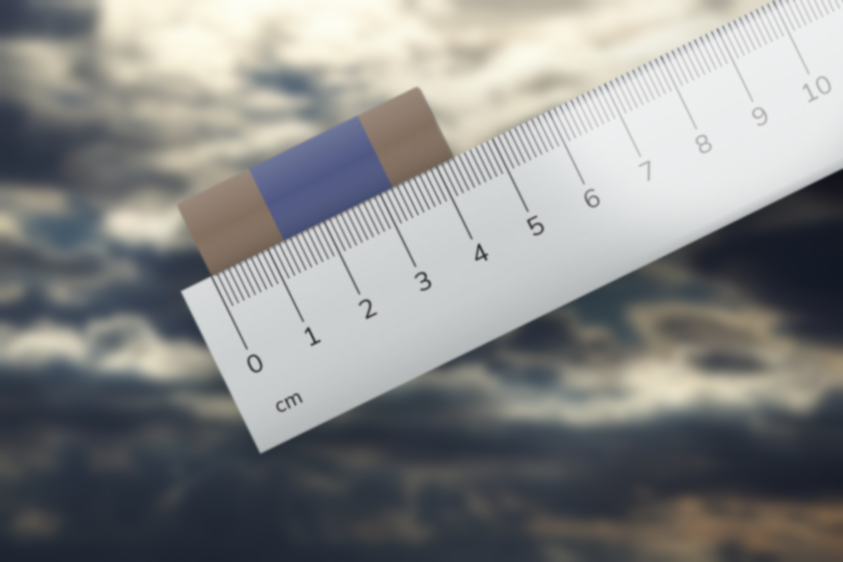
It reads **4.3** cm
